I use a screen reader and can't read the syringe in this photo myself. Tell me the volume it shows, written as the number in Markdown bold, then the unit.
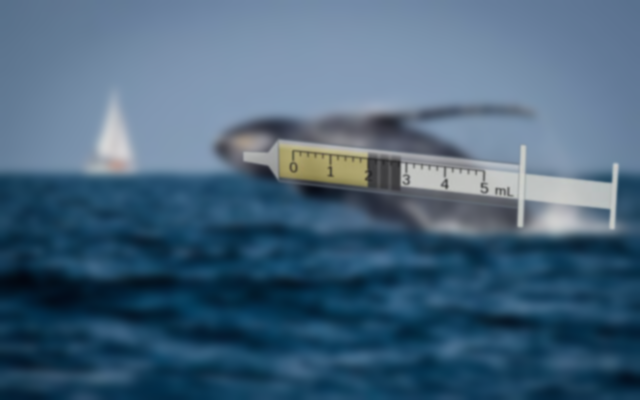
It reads **2** mL
